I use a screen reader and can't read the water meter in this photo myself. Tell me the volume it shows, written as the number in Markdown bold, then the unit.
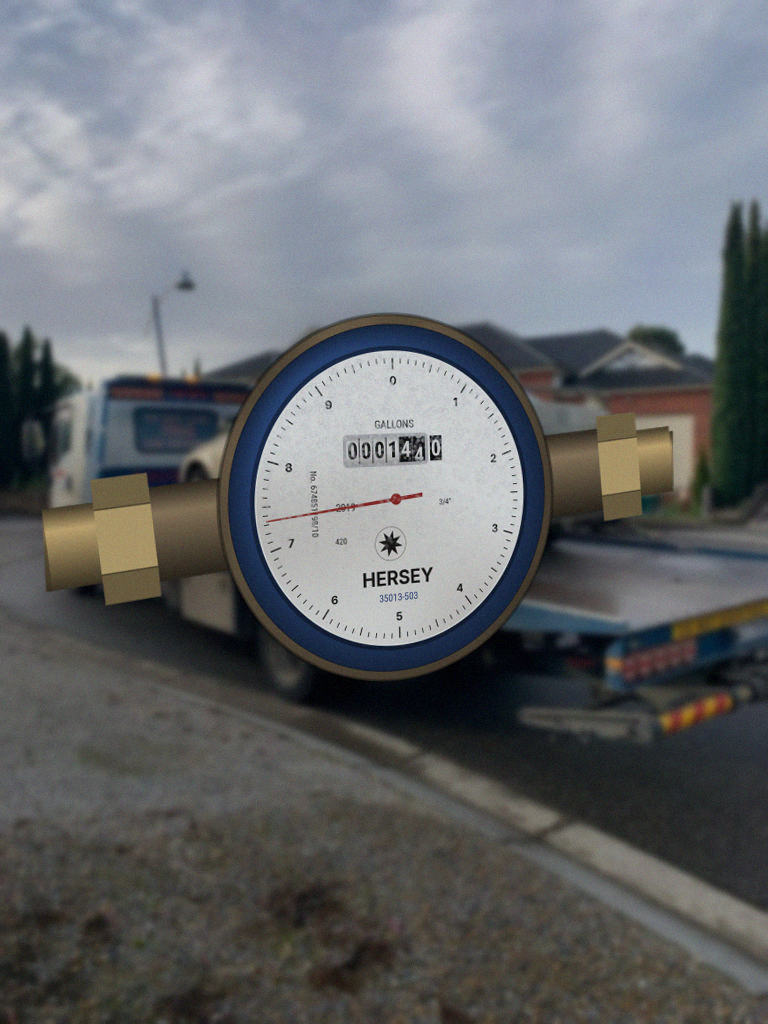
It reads **1437.3** gal
